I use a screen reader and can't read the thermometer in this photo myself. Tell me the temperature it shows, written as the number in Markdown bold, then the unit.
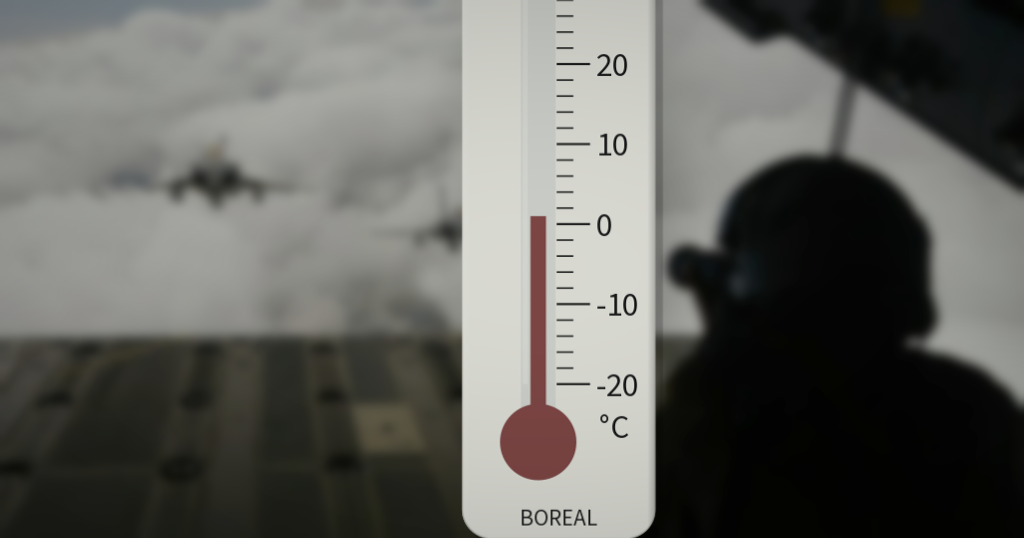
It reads **1** °C
